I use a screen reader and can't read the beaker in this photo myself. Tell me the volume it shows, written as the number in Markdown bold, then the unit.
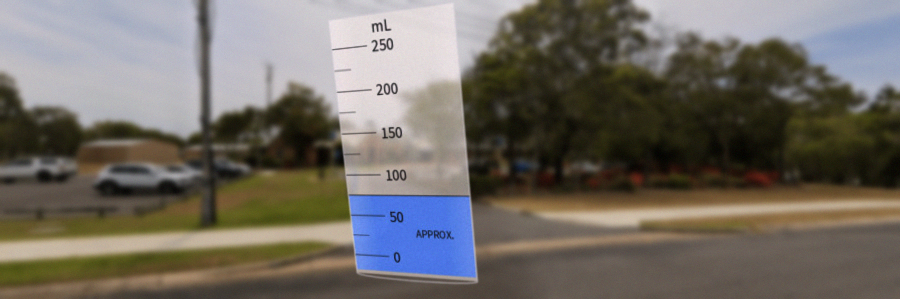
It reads **75** mL
